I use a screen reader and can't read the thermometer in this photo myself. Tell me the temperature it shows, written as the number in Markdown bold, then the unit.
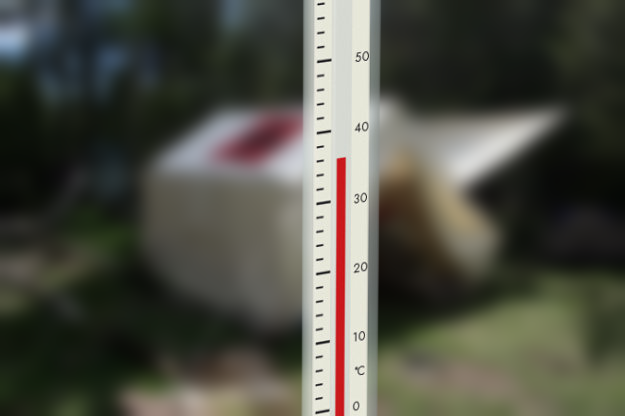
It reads **36** °C
